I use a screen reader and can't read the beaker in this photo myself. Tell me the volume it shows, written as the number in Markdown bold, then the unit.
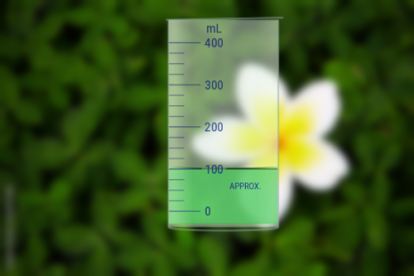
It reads **100** mL
